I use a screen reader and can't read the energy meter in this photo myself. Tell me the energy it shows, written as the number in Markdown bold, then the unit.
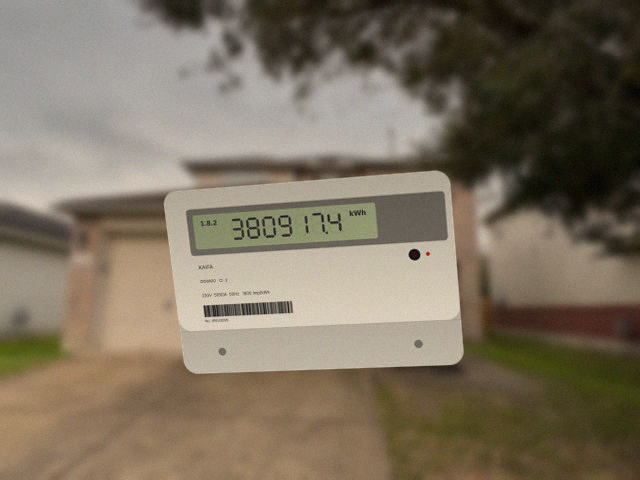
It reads **380917.4** kWh
